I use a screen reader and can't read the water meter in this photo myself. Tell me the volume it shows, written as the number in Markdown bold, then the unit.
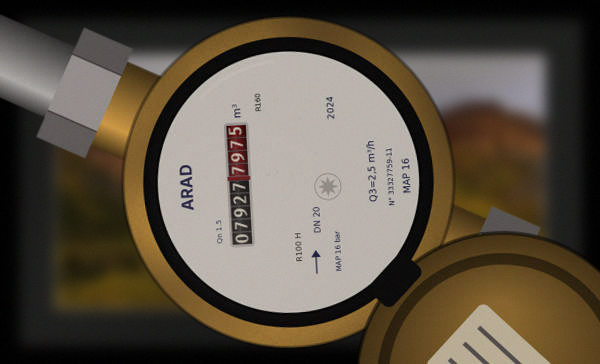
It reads **7927.7975** m³
